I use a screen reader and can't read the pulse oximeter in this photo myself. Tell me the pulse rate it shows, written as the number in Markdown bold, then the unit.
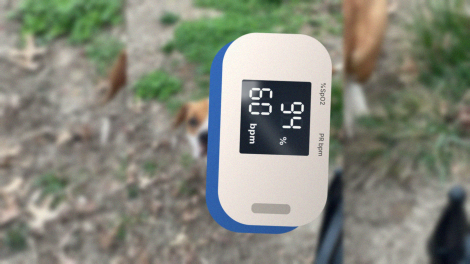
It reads **60** bpm
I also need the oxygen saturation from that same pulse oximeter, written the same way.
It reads **94** %
